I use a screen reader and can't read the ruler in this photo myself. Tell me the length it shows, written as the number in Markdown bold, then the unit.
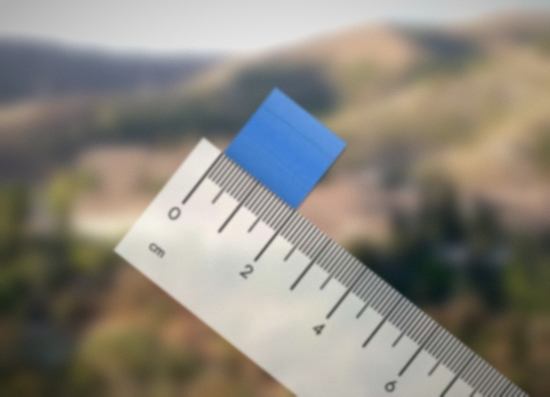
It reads **2** cm
